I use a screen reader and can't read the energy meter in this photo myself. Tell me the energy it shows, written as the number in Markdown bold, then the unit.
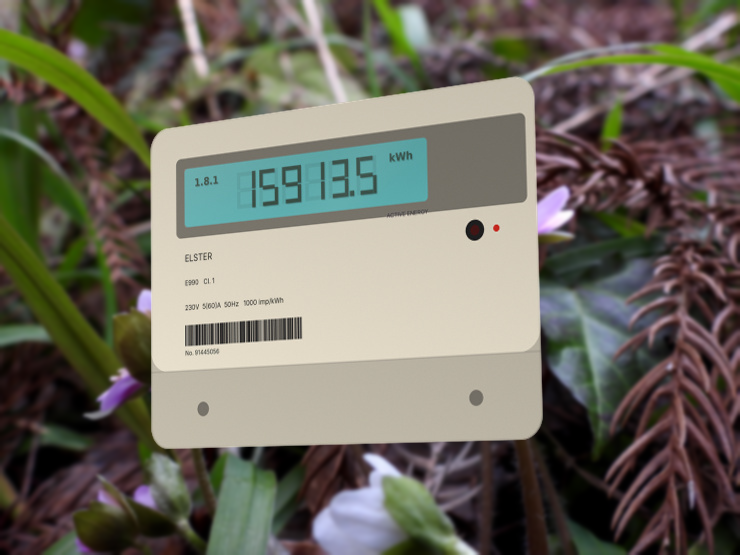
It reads **15913.5** kWh
